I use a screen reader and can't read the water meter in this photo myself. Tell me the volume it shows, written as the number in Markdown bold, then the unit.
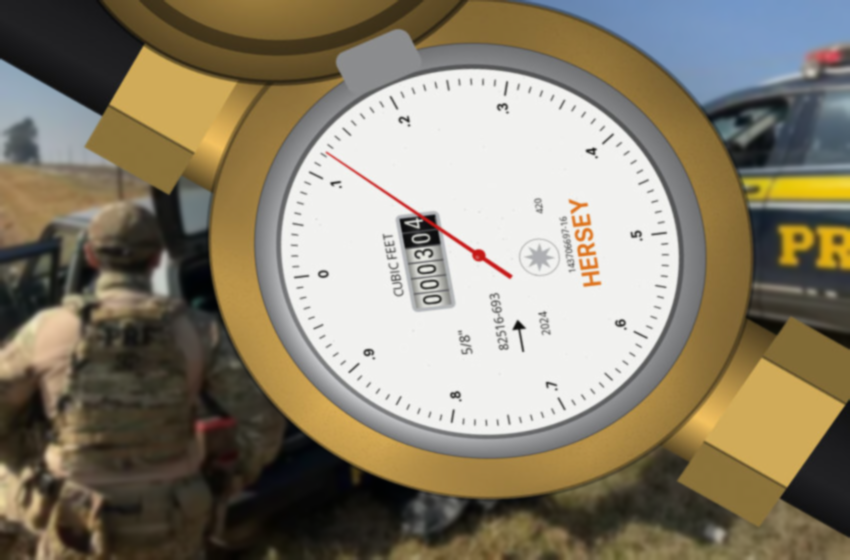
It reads **304.12** ft³
